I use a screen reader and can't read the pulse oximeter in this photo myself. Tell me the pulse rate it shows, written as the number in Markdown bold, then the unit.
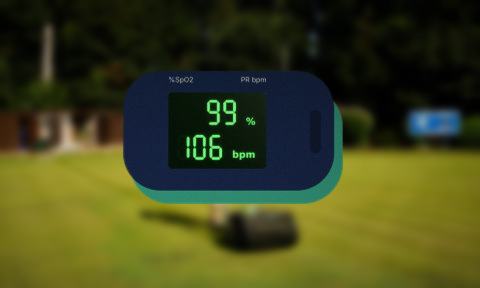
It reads **106** bpm
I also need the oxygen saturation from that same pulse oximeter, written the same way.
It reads **99** %
